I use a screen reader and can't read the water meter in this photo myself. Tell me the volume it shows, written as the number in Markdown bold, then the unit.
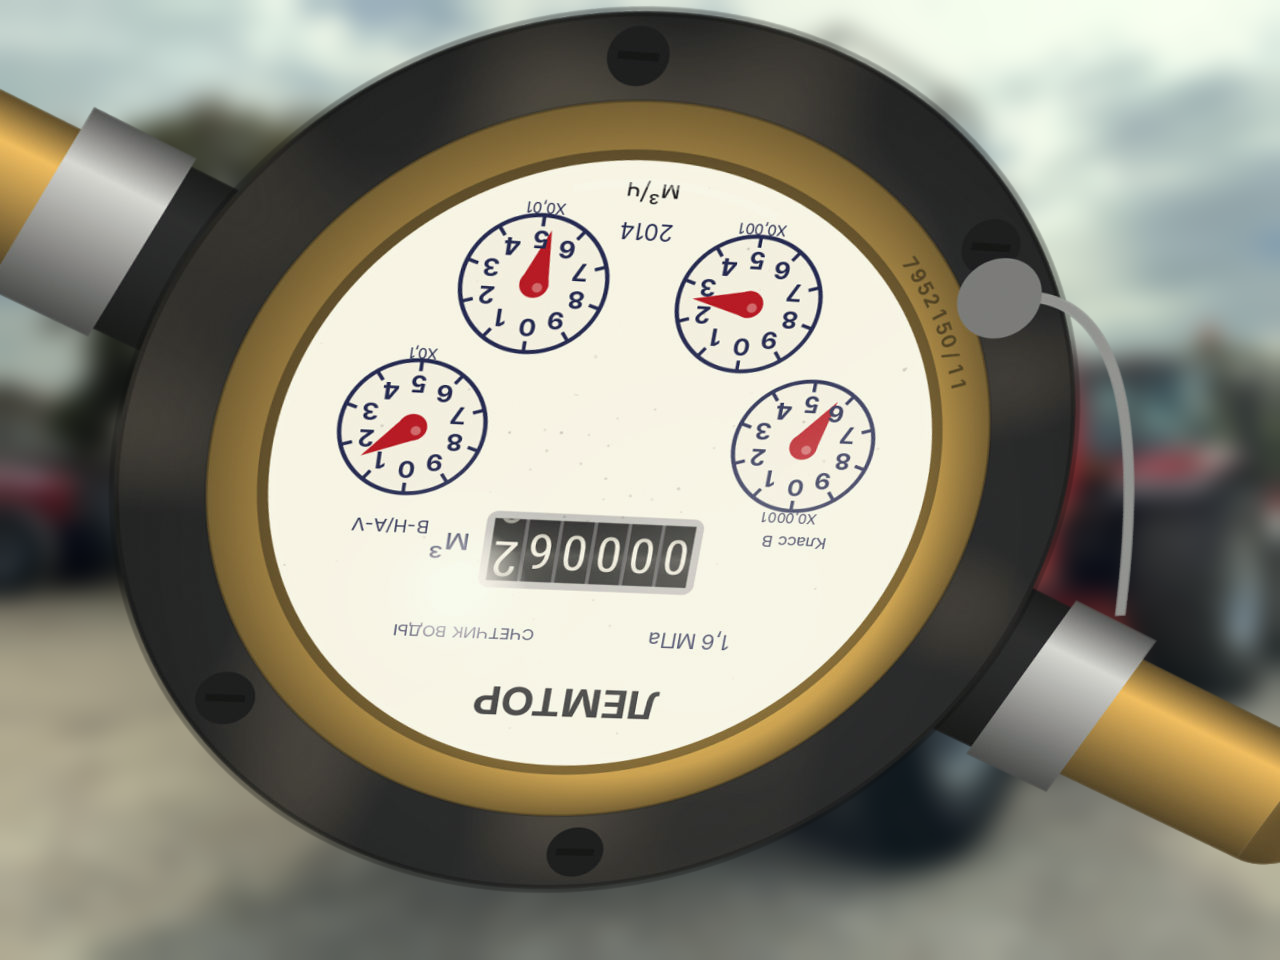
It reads **62.1525** m³
